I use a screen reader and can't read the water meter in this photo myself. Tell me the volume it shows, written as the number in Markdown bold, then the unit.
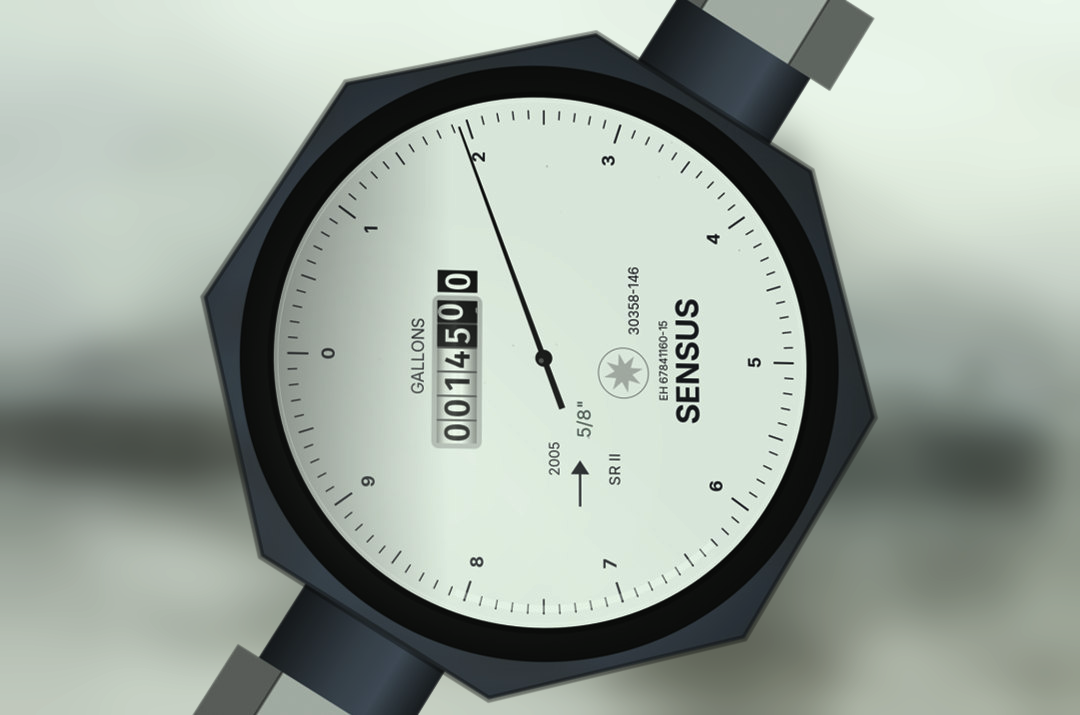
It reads **14501.9** gal
